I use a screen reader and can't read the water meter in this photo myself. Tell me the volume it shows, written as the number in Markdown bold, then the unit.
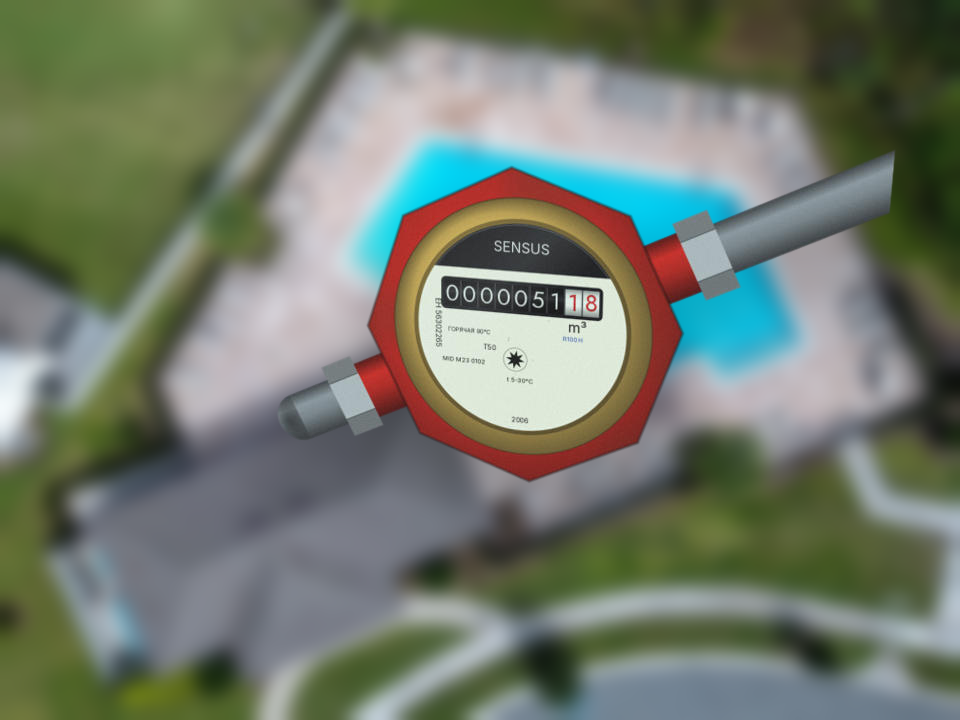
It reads **51.18** m³
